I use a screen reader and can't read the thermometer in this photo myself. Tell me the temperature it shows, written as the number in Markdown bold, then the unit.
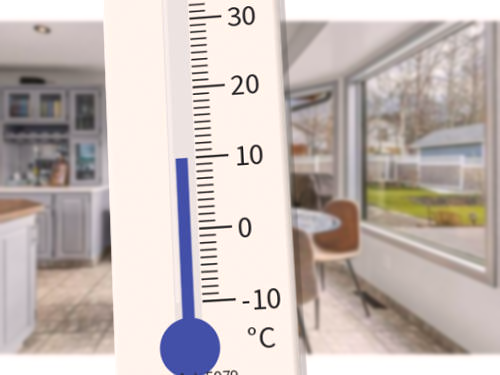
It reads **10** °C
